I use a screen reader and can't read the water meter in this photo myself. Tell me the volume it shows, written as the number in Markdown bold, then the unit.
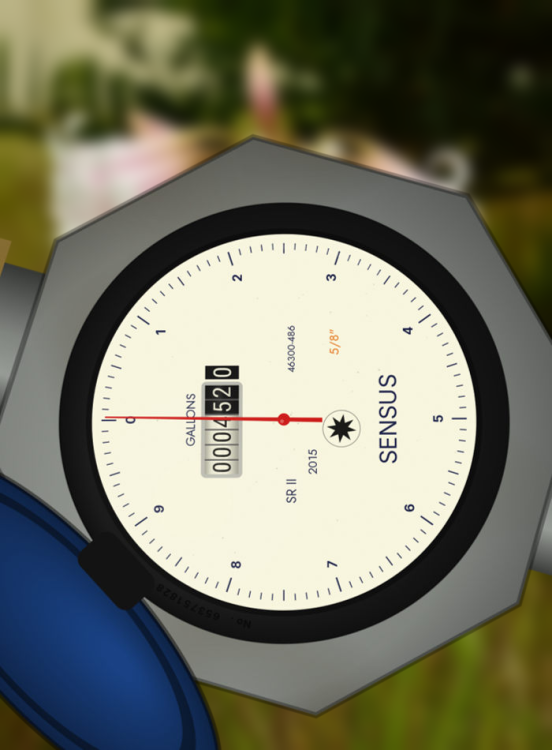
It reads **4520.0** gal
